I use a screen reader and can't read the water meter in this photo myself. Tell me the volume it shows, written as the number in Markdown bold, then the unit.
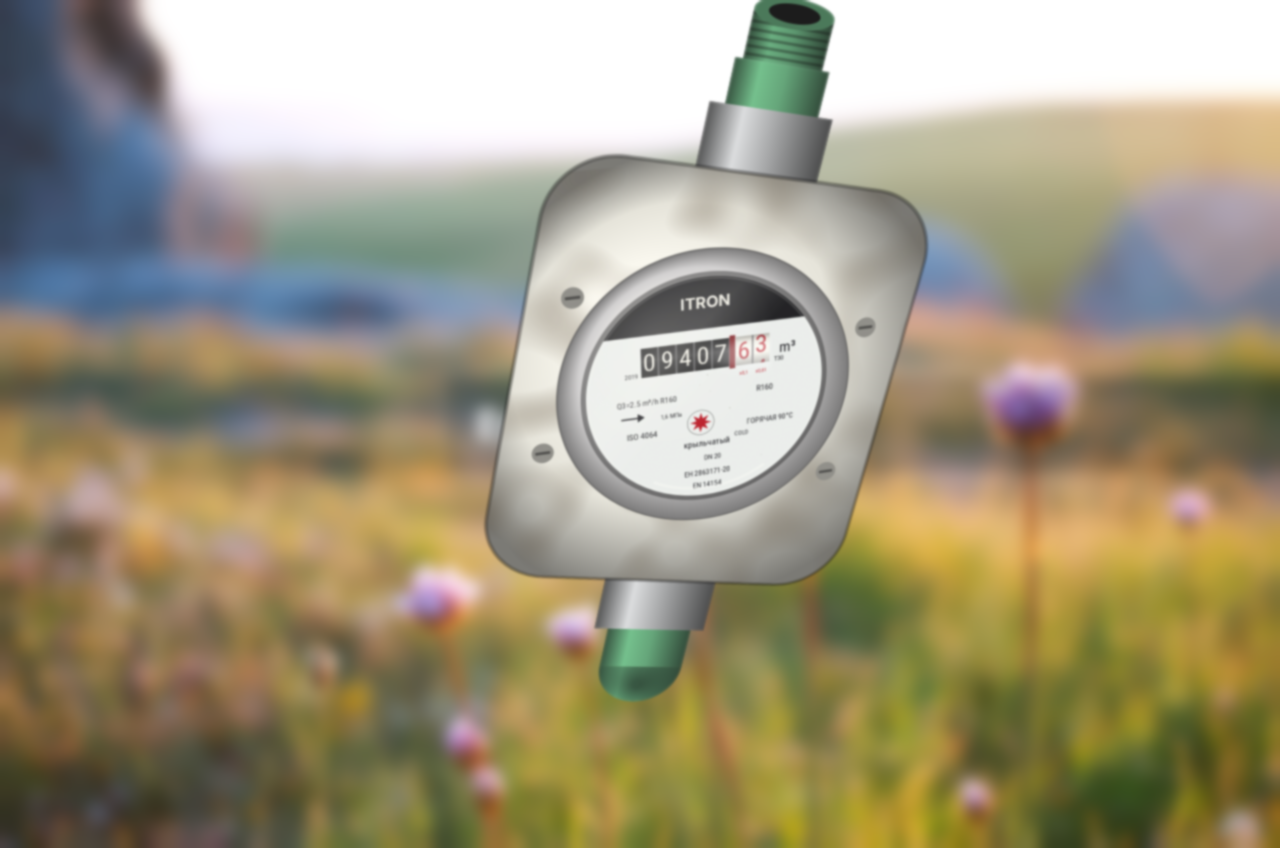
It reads **9407.63** m³
